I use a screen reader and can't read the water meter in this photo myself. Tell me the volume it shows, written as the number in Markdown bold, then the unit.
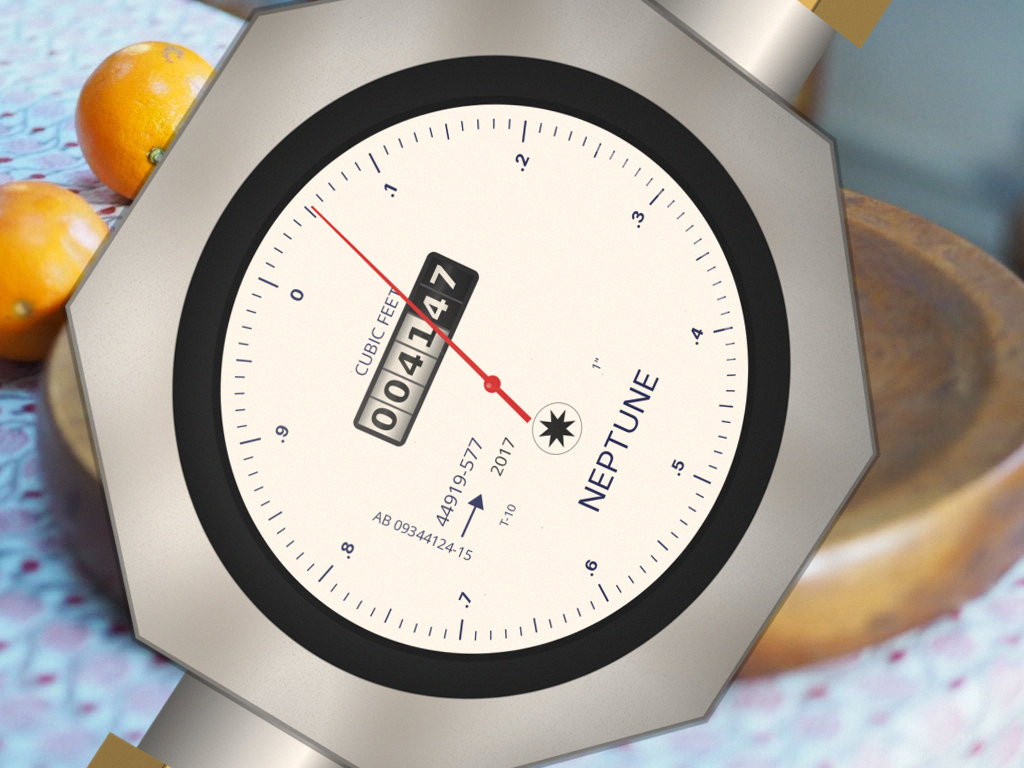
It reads **4147.05** ft³
